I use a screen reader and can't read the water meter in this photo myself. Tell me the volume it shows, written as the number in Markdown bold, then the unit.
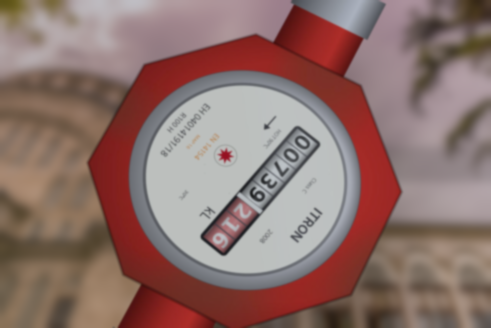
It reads **739.216** kL
